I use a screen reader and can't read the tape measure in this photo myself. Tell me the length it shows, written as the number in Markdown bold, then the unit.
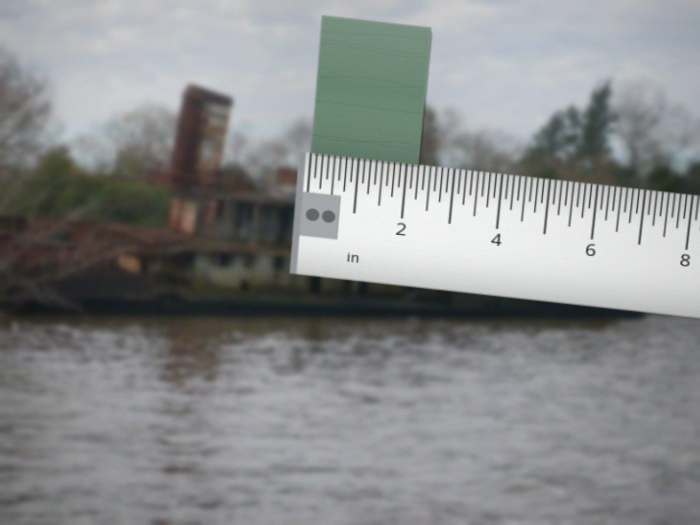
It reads **2.25** in
